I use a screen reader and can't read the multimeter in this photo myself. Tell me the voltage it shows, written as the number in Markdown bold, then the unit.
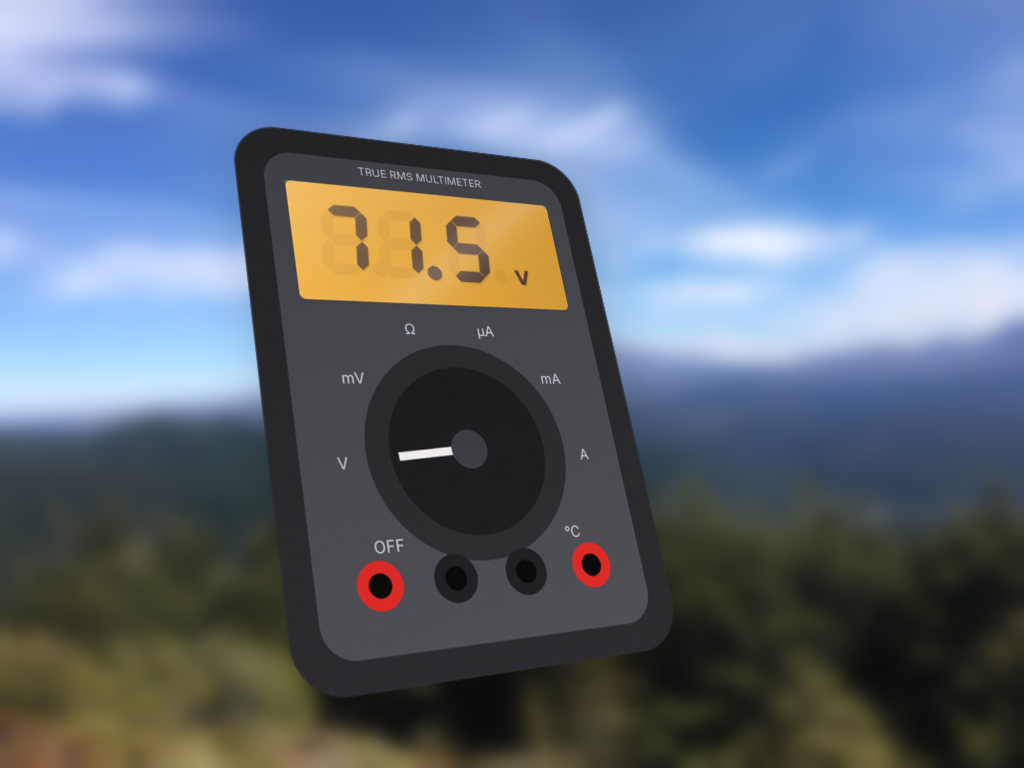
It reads **71.5** V
